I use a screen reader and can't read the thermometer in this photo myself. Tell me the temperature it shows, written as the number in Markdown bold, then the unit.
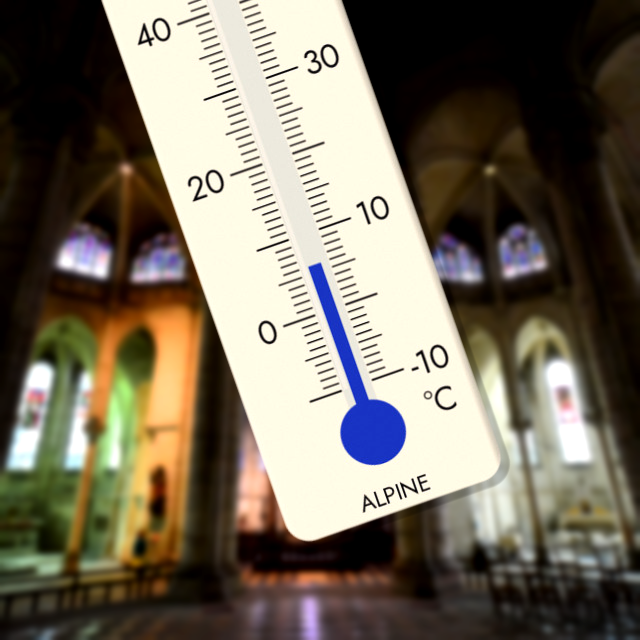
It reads **6** °C
